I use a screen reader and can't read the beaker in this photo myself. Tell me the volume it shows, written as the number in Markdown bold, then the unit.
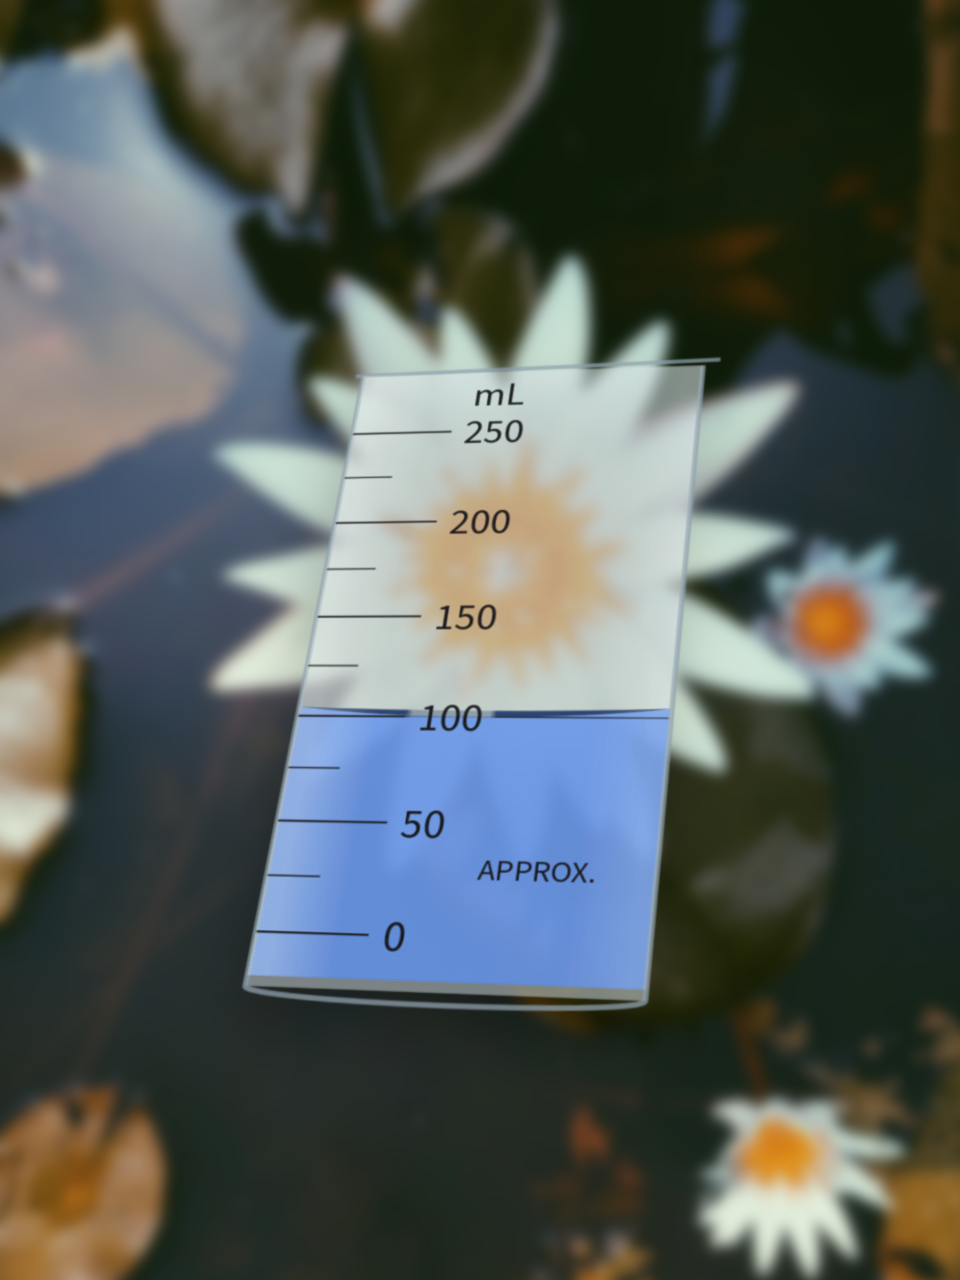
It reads **100** mL
